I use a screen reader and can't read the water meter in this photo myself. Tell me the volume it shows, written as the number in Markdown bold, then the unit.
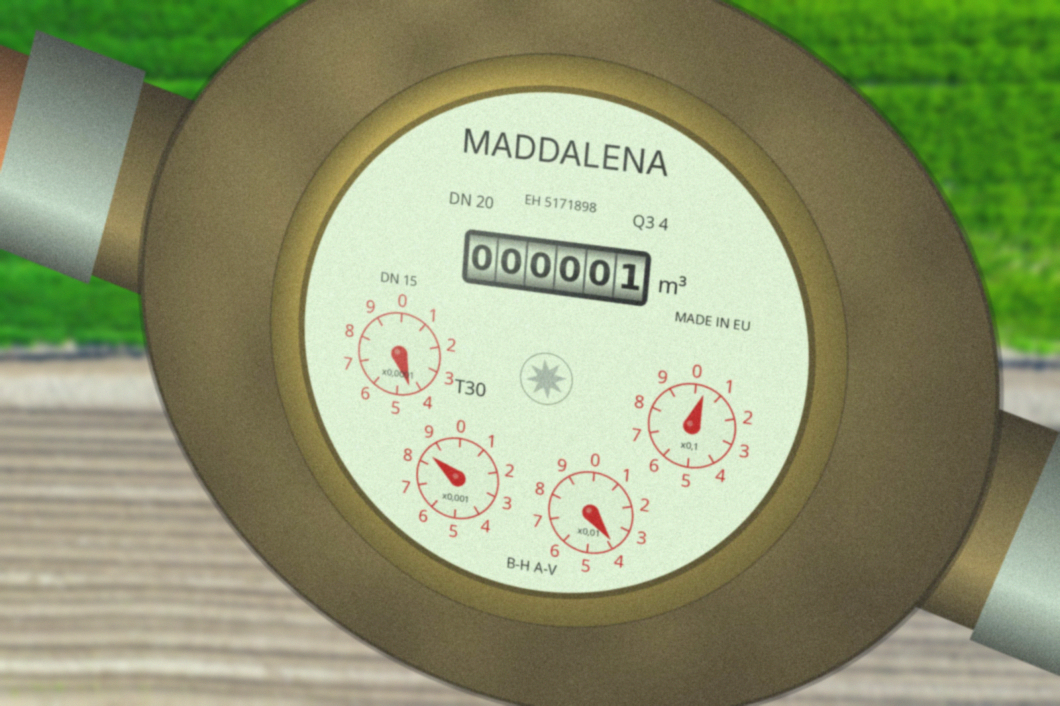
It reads **1.0384** m³
